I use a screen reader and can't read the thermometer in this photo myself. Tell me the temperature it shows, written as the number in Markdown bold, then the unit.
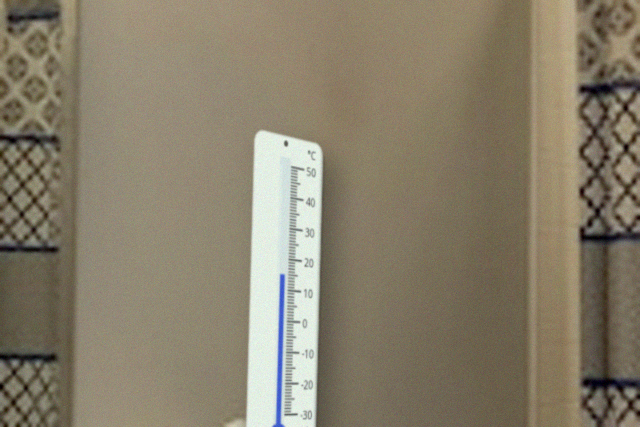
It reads **15** °C
